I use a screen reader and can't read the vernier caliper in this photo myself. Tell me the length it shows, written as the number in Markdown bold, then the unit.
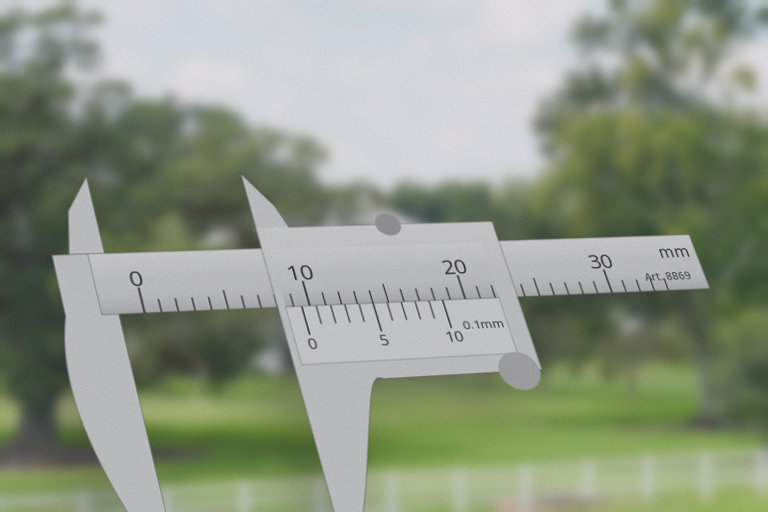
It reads **9.5** mm
